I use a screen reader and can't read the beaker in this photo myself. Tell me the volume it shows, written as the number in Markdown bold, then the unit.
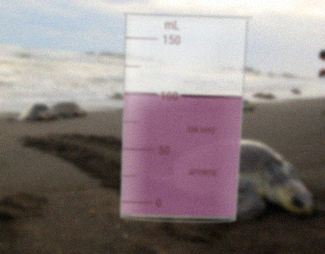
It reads **100** mL
